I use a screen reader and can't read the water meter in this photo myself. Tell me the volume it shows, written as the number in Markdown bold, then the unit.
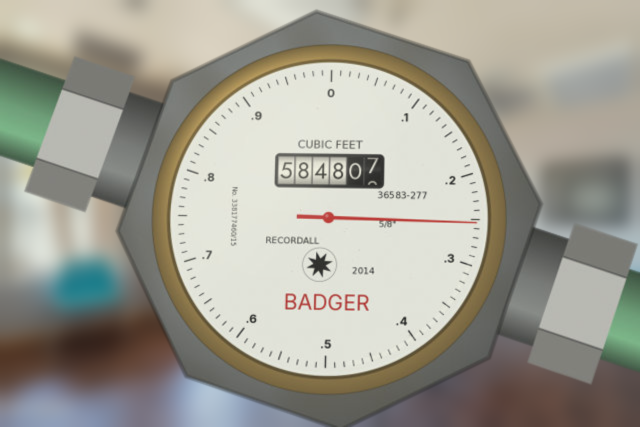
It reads **584807.25** ft³
